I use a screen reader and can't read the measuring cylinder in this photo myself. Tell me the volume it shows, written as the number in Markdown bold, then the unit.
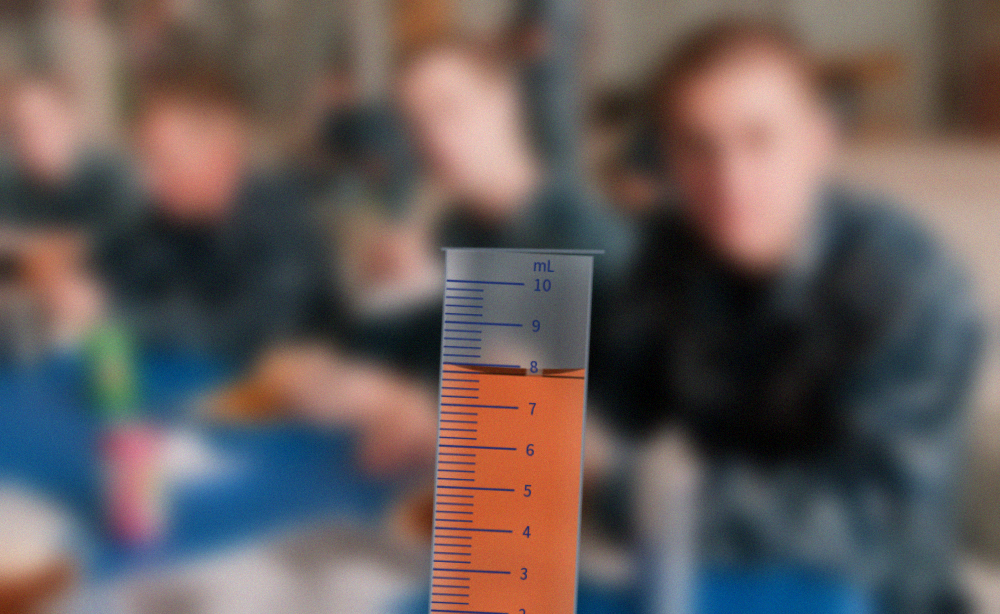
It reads **7.8** mL
